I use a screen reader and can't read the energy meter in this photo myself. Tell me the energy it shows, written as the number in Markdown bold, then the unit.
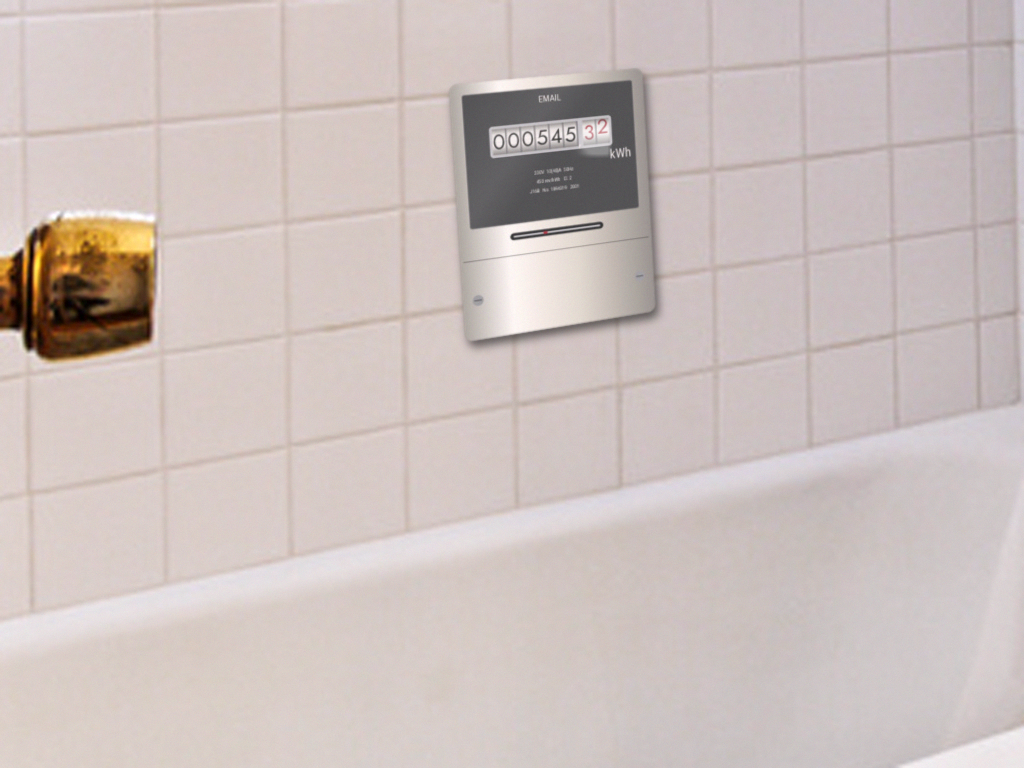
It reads **545.32** kWh
